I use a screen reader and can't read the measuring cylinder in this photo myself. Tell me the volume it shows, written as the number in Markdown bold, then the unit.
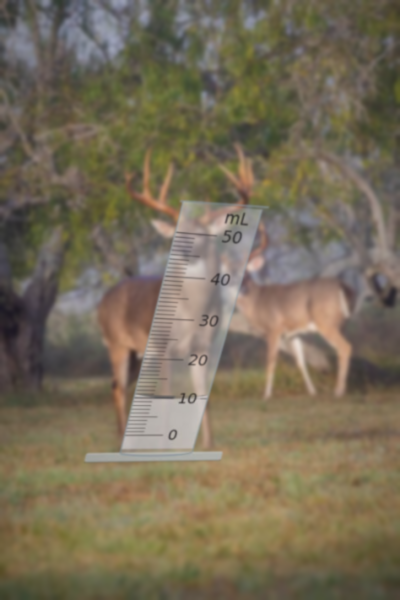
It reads **10** mL
